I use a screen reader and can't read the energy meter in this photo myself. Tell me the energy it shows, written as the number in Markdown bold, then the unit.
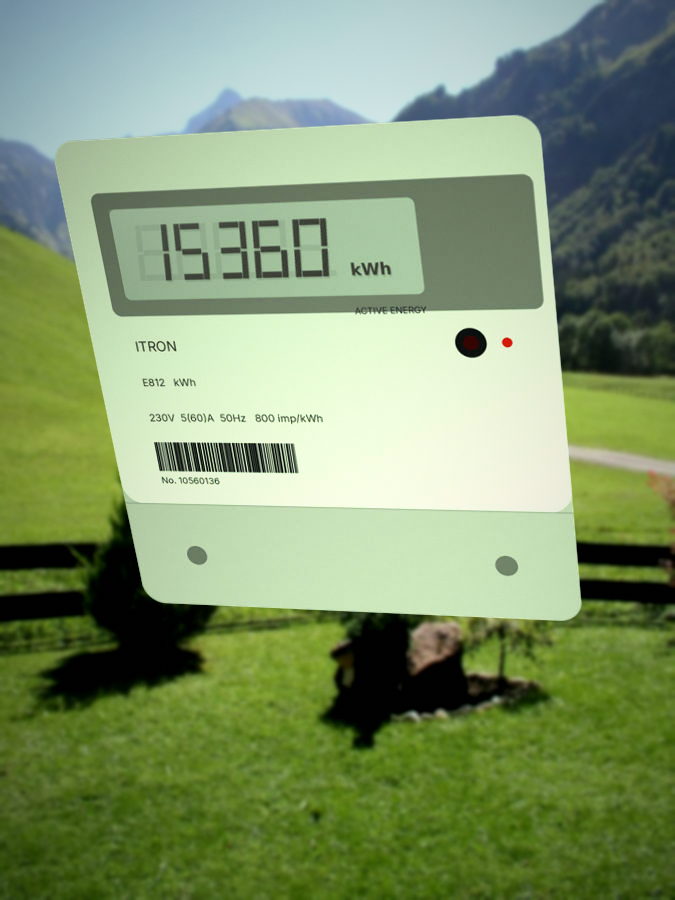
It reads **15360** kWh
